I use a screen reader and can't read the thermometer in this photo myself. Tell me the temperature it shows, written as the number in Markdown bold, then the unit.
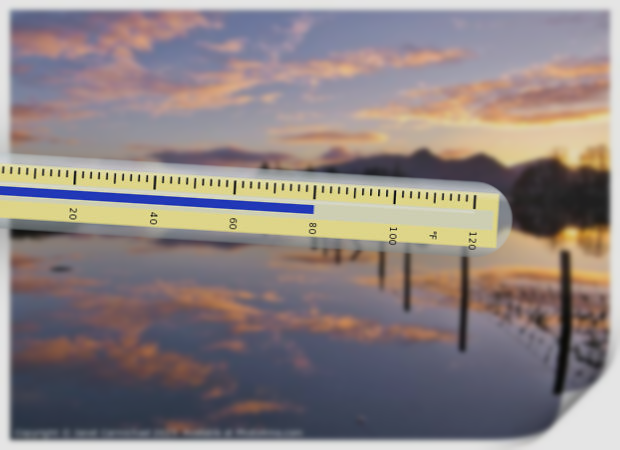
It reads **80** °F
